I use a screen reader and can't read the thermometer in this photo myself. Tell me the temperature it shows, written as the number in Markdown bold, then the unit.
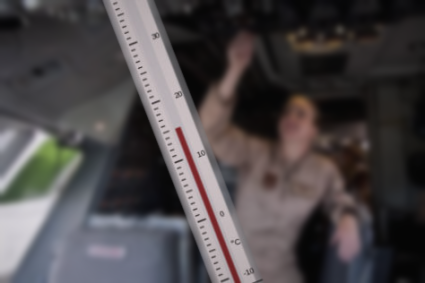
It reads **15** °C
